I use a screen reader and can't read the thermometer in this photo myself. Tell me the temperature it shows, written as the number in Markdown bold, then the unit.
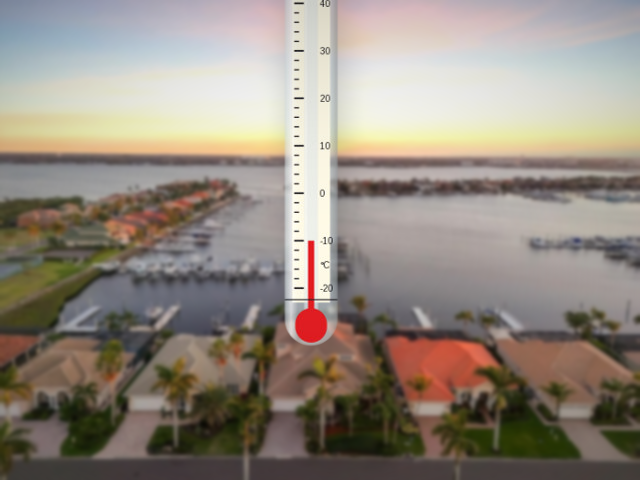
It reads **-10** °C
